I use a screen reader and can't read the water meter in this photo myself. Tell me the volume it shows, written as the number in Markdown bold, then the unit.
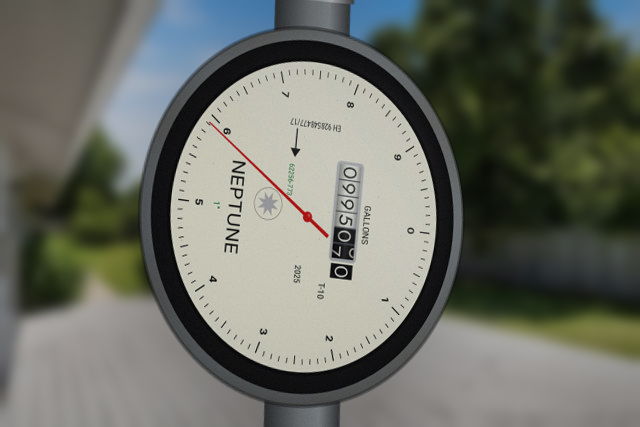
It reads **995065.9** gal
